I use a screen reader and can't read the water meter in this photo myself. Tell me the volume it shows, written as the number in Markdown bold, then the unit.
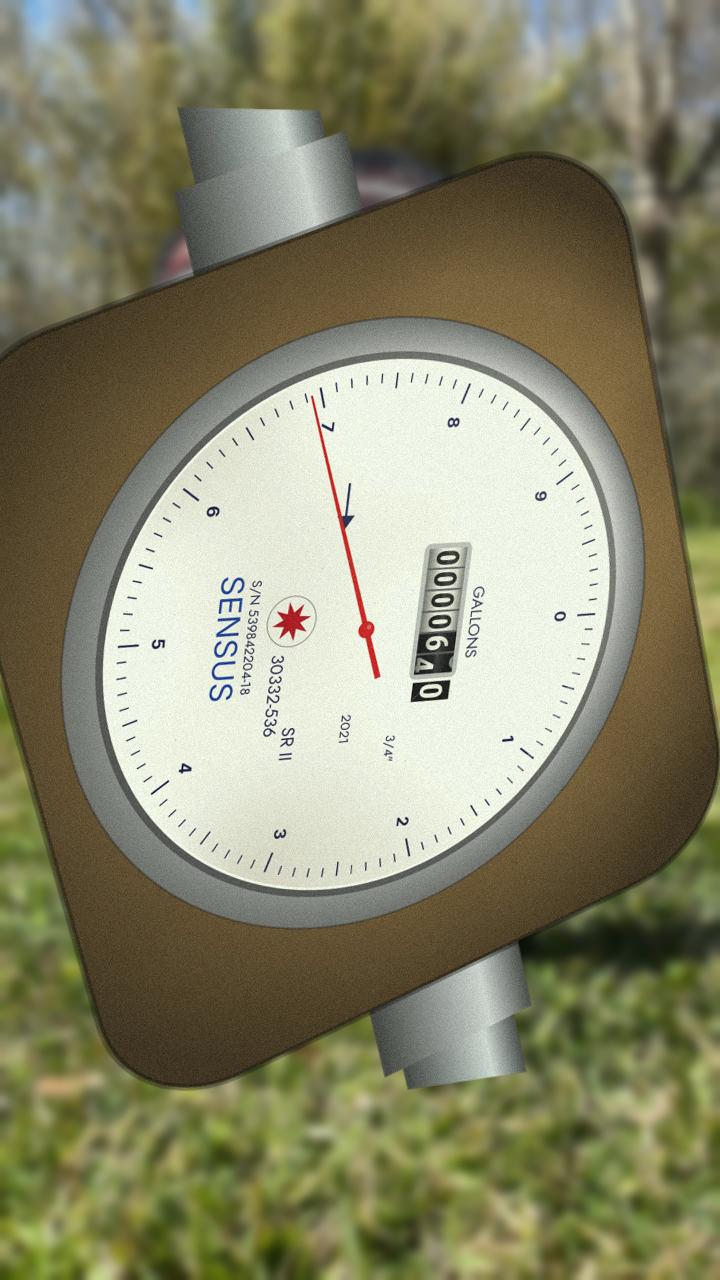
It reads **636.9** gal
